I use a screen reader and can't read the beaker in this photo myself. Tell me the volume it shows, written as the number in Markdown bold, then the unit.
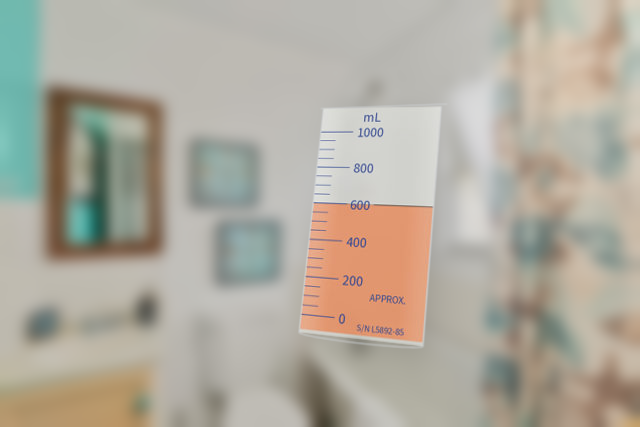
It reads **600** mL
